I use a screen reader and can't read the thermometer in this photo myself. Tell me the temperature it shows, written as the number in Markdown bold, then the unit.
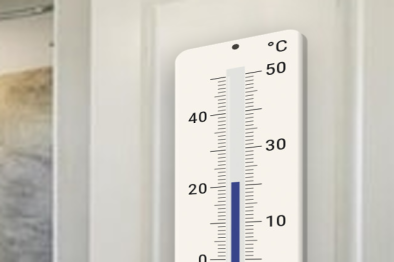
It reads **21** °C
